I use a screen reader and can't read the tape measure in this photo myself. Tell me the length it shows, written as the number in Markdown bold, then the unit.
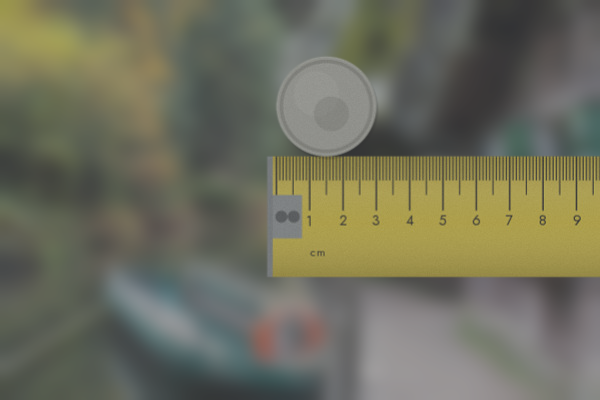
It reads **3** cm
